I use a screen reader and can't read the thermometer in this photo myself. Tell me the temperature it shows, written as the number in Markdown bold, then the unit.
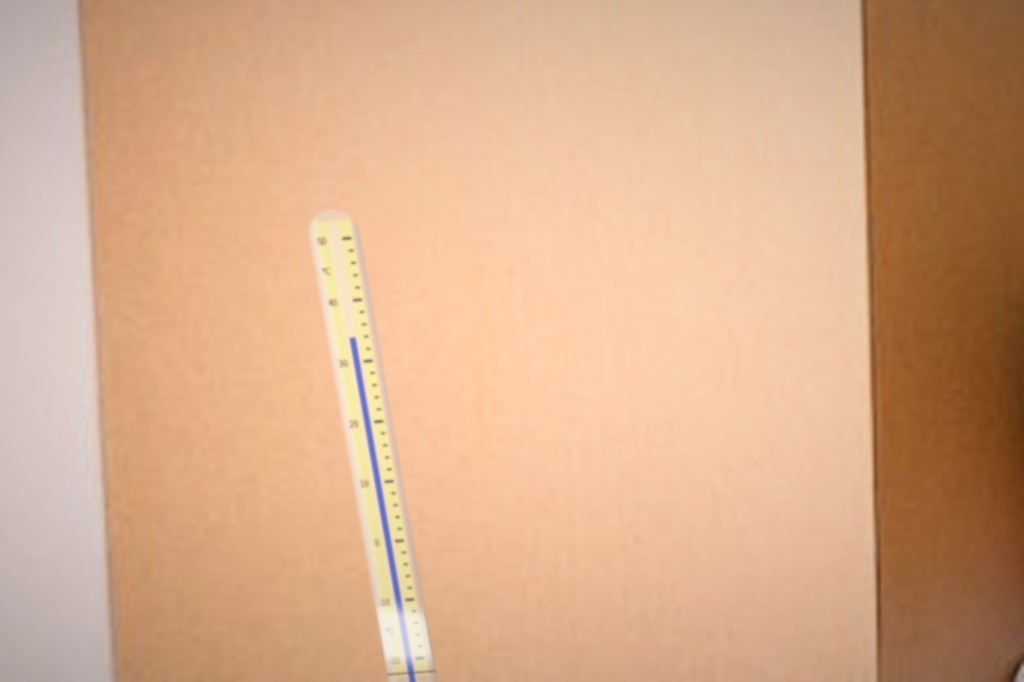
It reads **34** °C
